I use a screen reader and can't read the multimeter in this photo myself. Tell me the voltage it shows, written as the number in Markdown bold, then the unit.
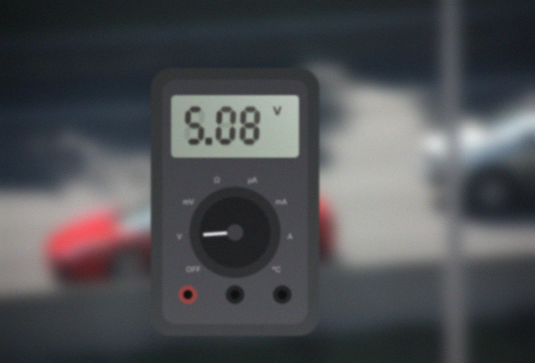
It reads **5.08** V
